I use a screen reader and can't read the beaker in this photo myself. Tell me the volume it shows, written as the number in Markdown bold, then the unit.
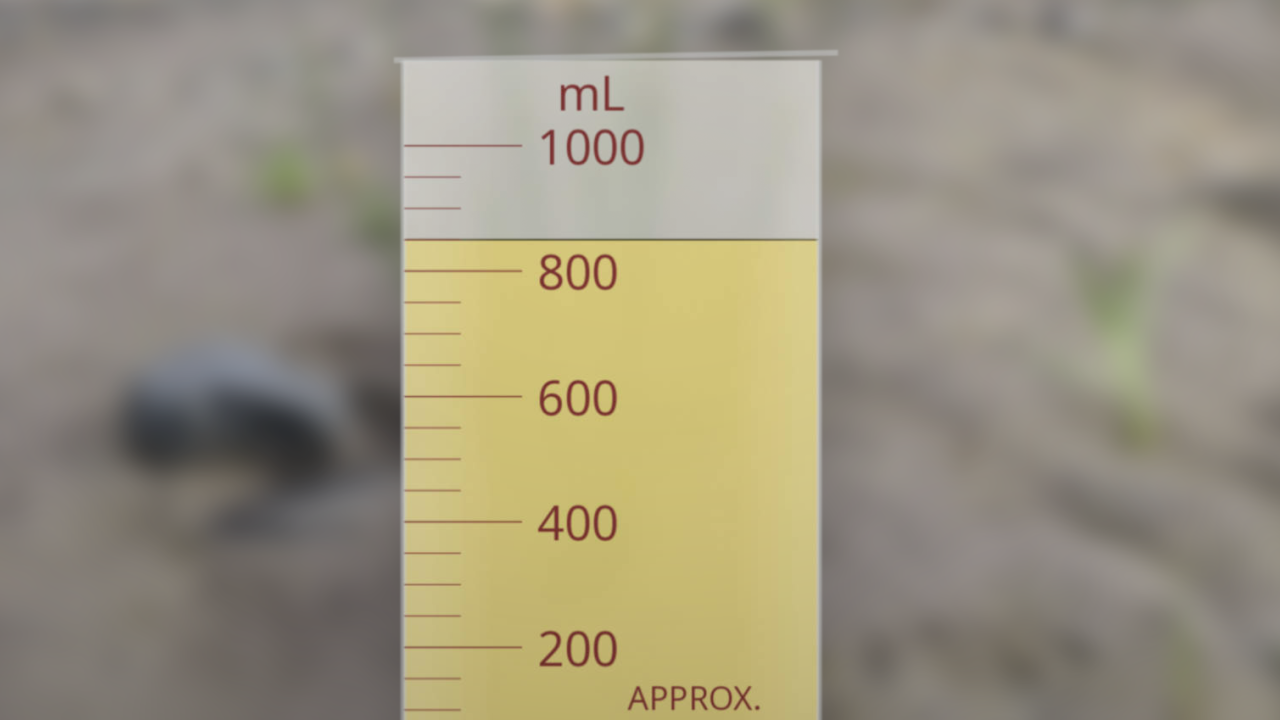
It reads **850** mL
